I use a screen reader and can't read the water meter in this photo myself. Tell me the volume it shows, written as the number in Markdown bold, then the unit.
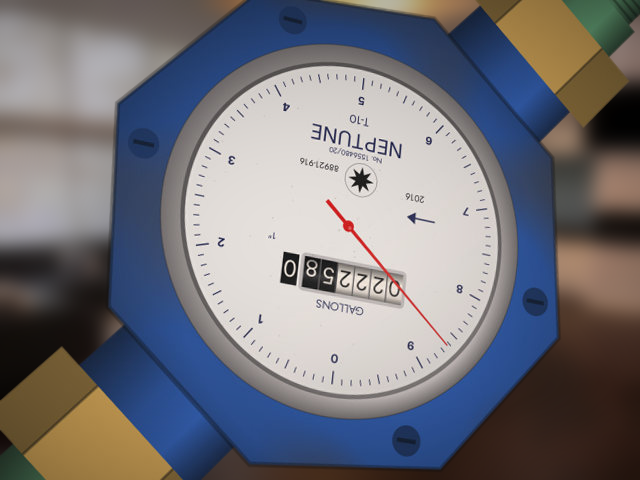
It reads **222578.6** gal
